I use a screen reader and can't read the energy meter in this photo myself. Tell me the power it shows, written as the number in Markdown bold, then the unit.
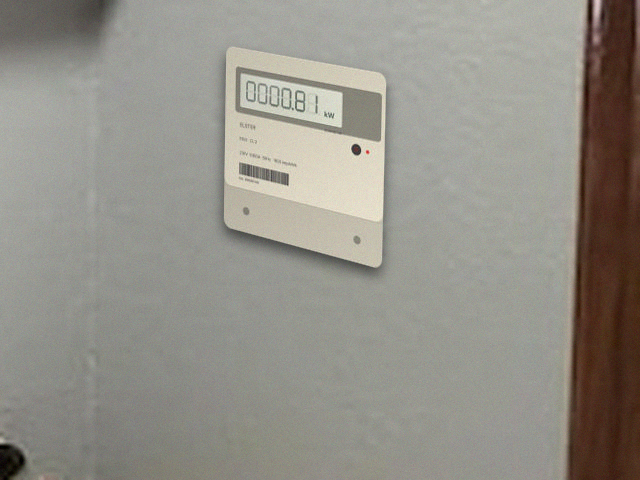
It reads **0.81** kW
